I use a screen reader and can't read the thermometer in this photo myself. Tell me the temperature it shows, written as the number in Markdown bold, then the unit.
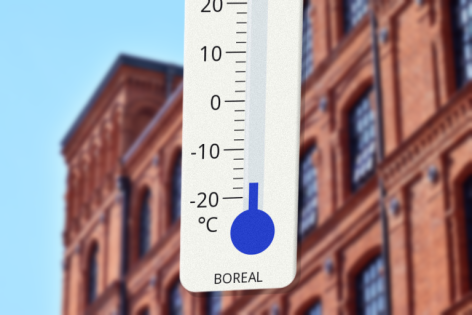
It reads **-17** °C
